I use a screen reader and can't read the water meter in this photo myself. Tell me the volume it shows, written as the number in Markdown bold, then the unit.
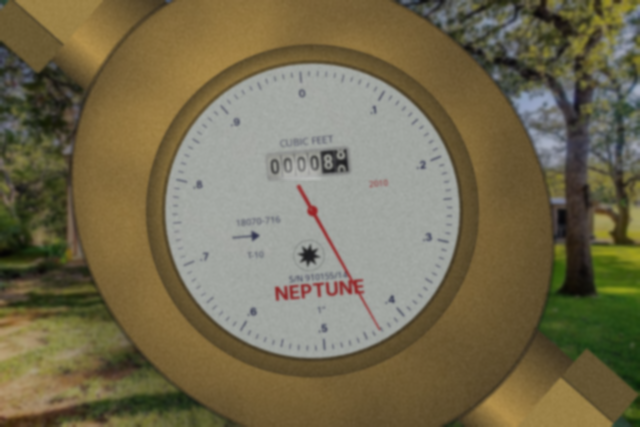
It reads **88.43** ft³
